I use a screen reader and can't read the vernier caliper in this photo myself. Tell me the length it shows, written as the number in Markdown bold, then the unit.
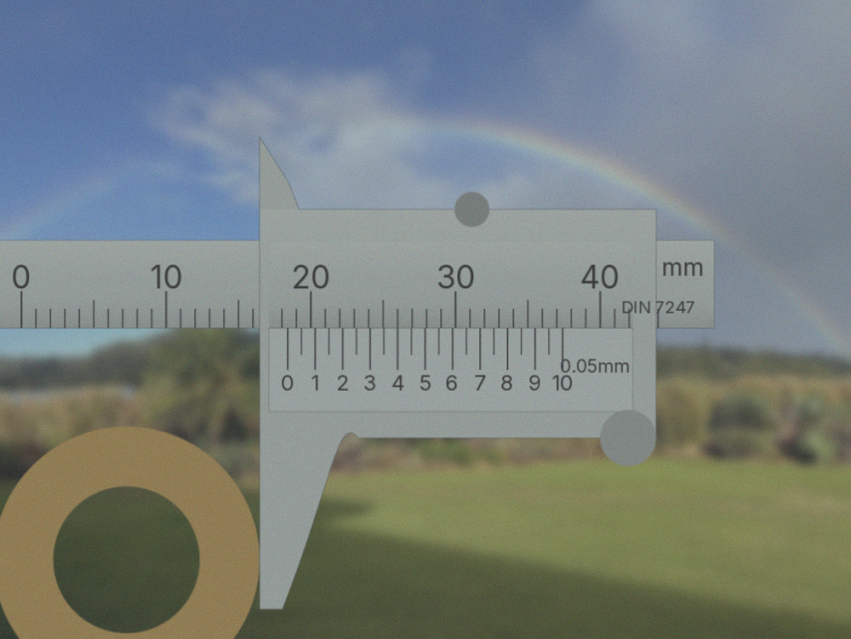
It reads **18.4** mm
